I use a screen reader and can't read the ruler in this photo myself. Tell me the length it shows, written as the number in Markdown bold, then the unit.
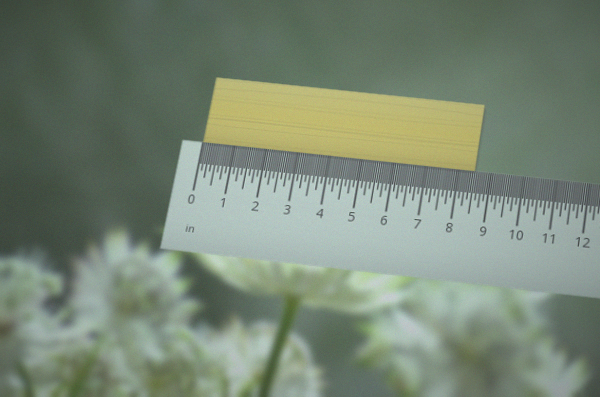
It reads **8.5** in
